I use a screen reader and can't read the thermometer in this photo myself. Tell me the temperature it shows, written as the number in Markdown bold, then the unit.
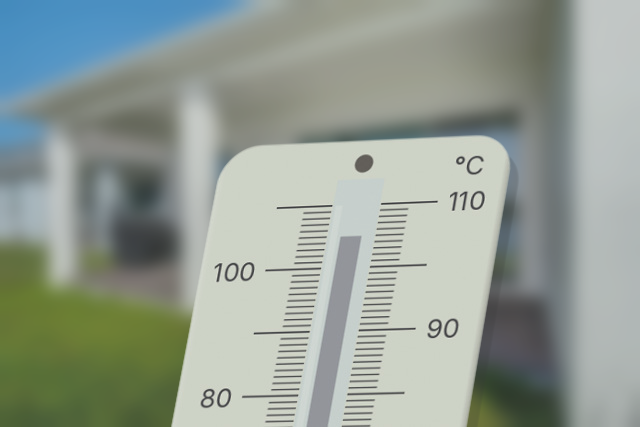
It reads **105** °C
